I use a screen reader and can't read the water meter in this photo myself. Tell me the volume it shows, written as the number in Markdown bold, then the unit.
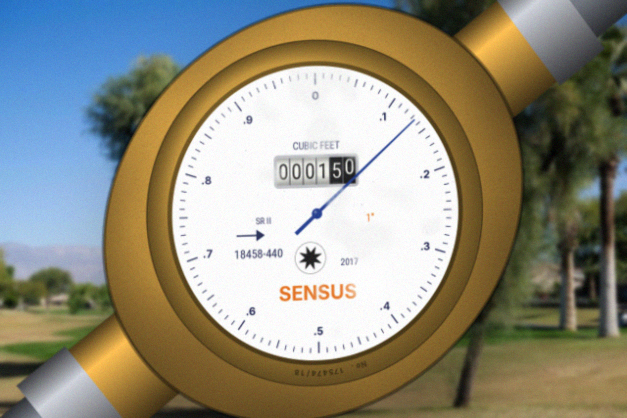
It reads **150.13** ft³
